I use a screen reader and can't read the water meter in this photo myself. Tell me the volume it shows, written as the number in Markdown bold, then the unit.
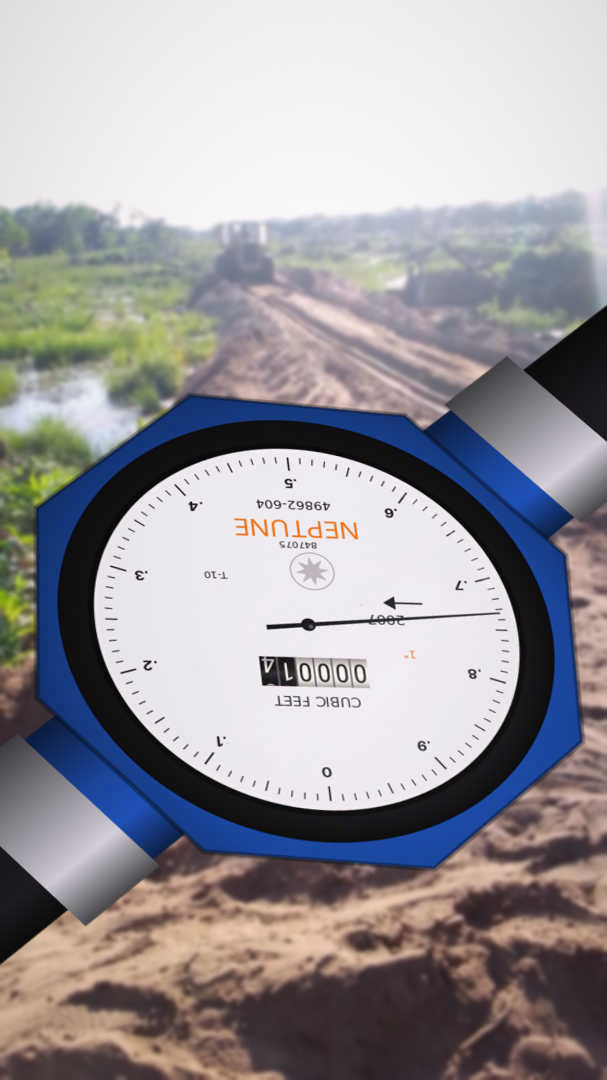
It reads **13.73** ft³
